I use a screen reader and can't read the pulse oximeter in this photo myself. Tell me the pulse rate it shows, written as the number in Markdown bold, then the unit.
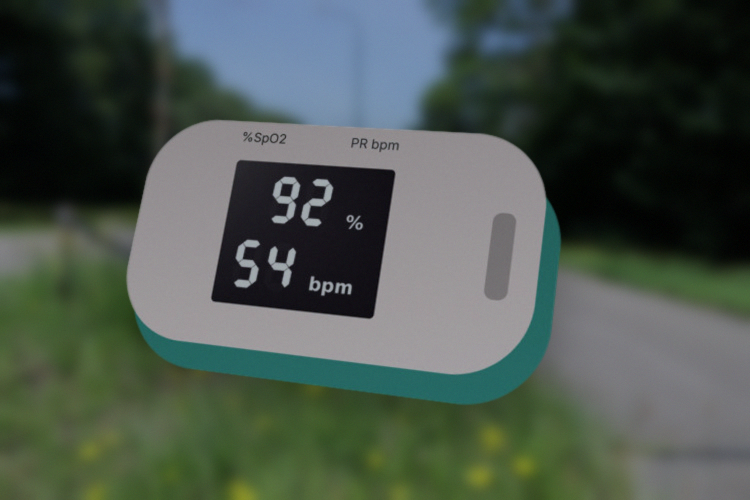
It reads **54** bpm
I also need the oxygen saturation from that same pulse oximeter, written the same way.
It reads **92** %
